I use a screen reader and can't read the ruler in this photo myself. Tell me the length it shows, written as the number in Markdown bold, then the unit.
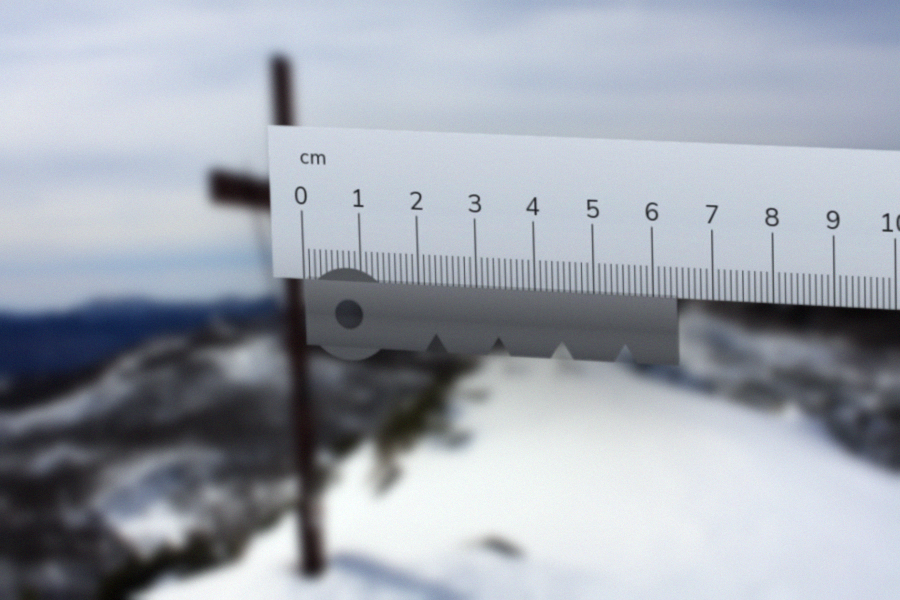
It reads **6.4** cm
